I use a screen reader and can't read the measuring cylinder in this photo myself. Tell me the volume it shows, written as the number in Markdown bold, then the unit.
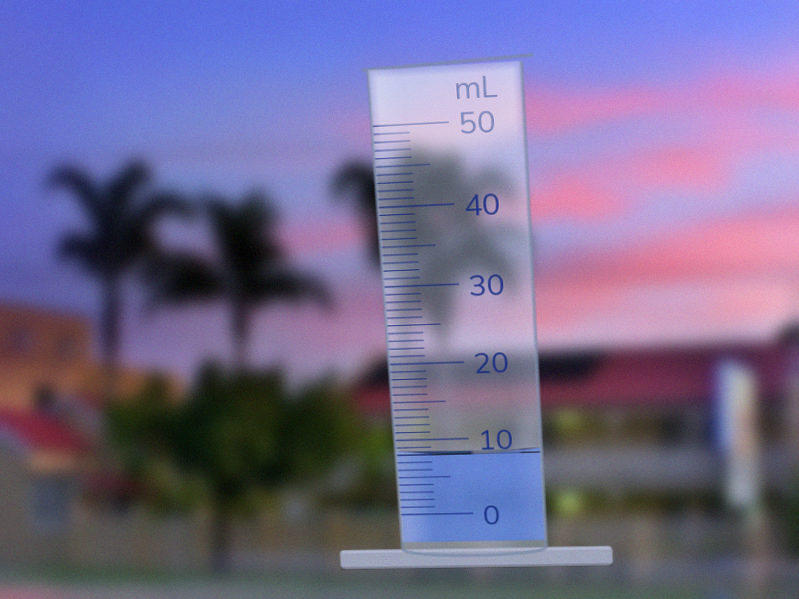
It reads **8** mL
